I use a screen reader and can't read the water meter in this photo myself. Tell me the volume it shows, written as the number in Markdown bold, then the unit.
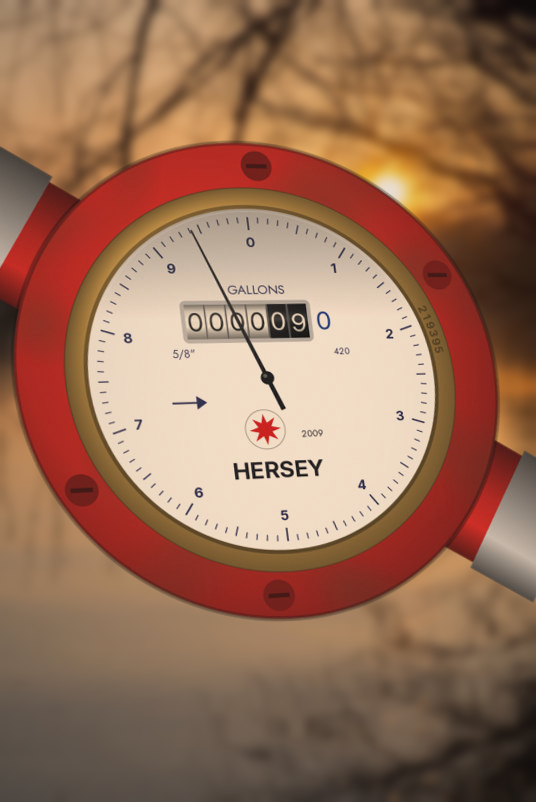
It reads **89.4** gal
